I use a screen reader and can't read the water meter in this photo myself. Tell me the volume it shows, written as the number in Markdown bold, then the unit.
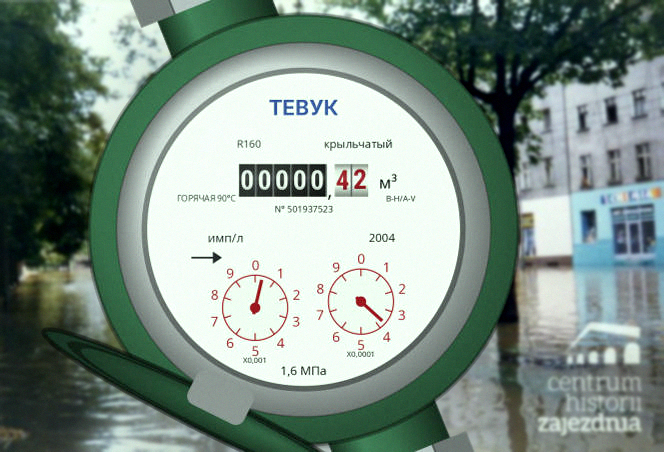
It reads **0.4203** m³
